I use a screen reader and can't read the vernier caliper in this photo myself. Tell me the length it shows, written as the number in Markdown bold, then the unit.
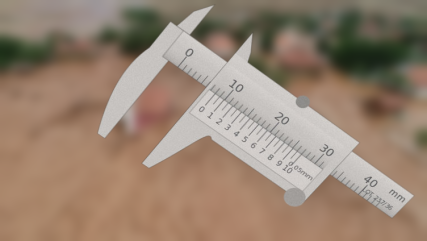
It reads **8.0** mm
